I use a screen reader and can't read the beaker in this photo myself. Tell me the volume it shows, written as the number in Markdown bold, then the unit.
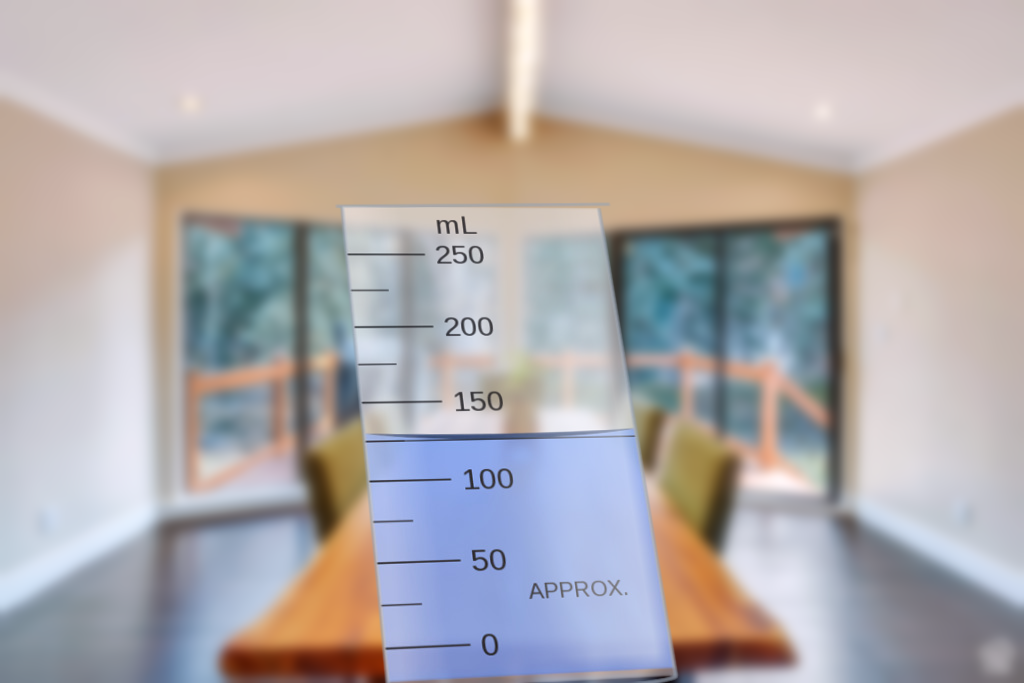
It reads **125** mL
